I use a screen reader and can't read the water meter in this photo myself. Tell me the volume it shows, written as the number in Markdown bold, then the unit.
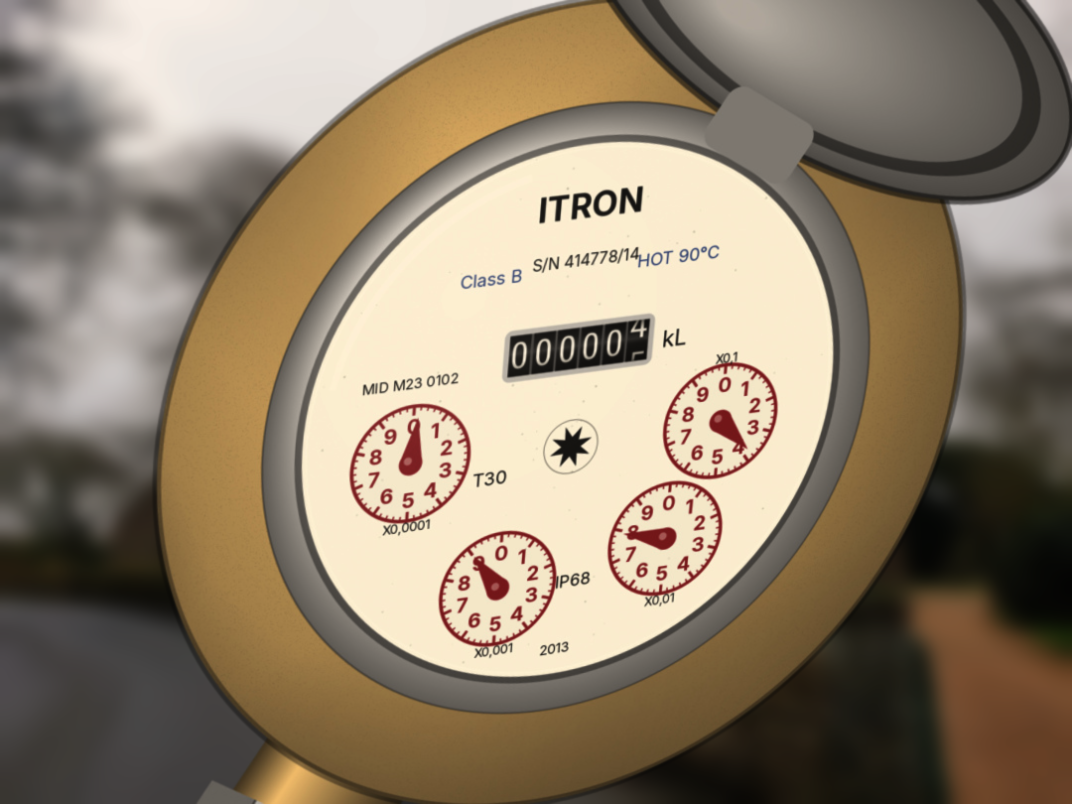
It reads **4.3790** kL
